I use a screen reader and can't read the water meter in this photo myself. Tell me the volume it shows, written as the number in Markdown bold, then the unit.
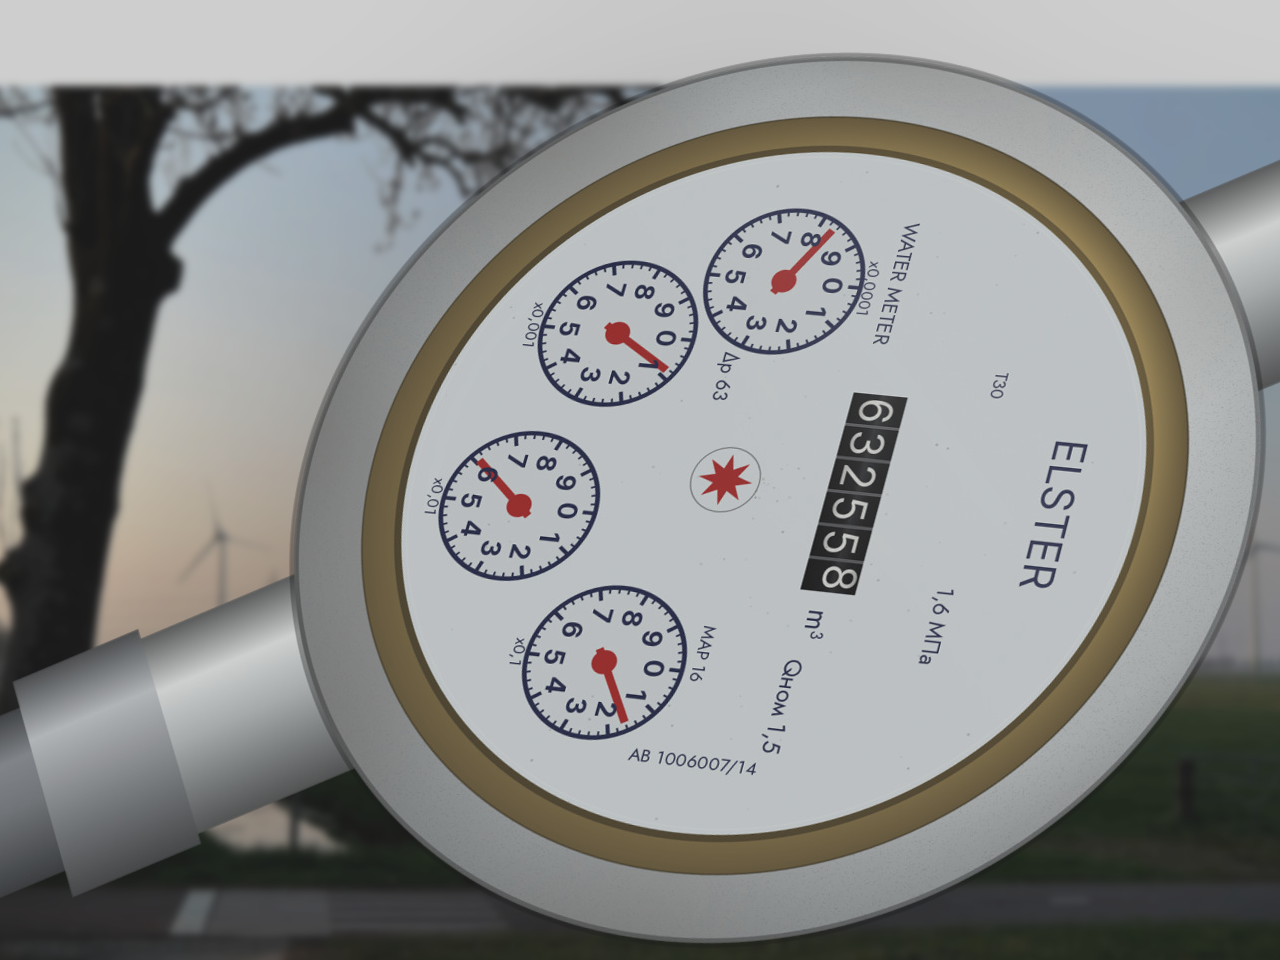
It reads **632558.1608** m³
